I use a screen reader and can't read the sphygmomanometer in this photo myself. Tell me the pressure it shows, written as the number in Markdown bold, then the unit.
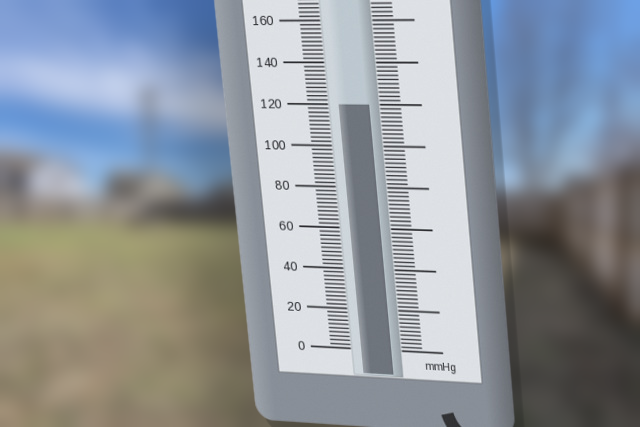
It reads **120** mmHg
